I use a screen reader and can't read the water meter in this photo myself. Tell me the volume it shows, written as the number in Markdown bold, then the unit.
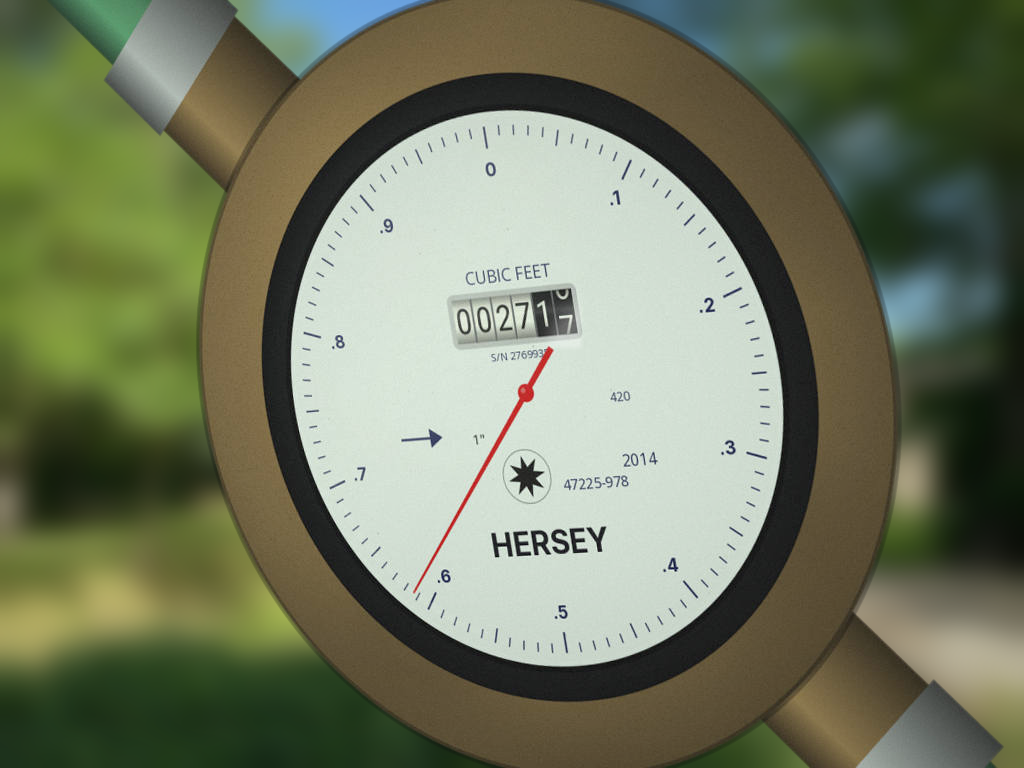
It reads **2716.61** ft³
